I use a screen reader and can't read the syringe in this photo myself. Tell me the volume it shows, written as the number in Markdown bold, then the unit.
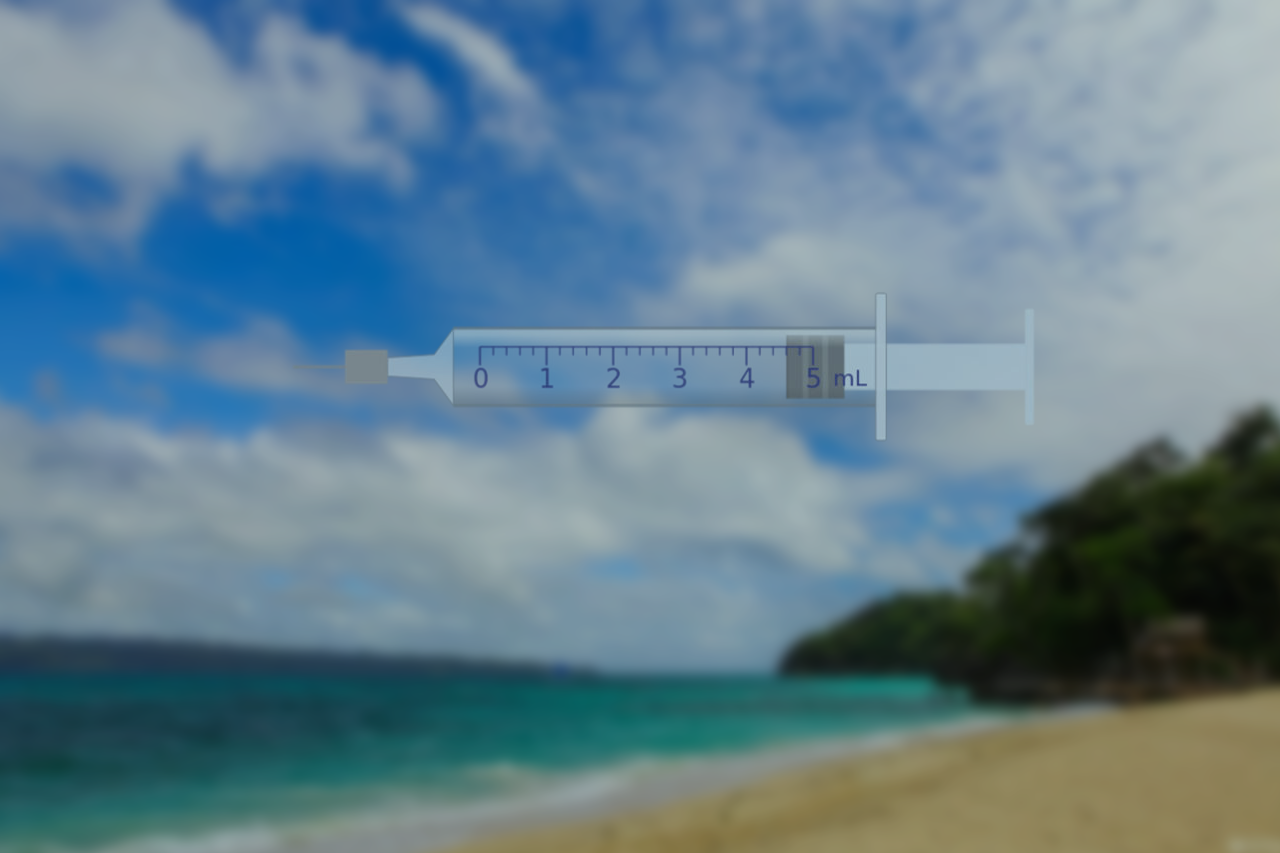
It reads **4.6** mL
